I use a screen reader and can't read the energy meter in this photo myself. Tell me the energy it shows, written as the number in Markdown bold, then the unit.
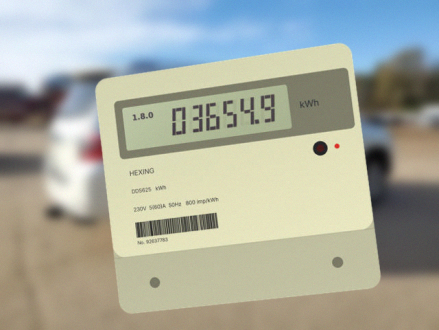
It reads **3654.9** kWh
